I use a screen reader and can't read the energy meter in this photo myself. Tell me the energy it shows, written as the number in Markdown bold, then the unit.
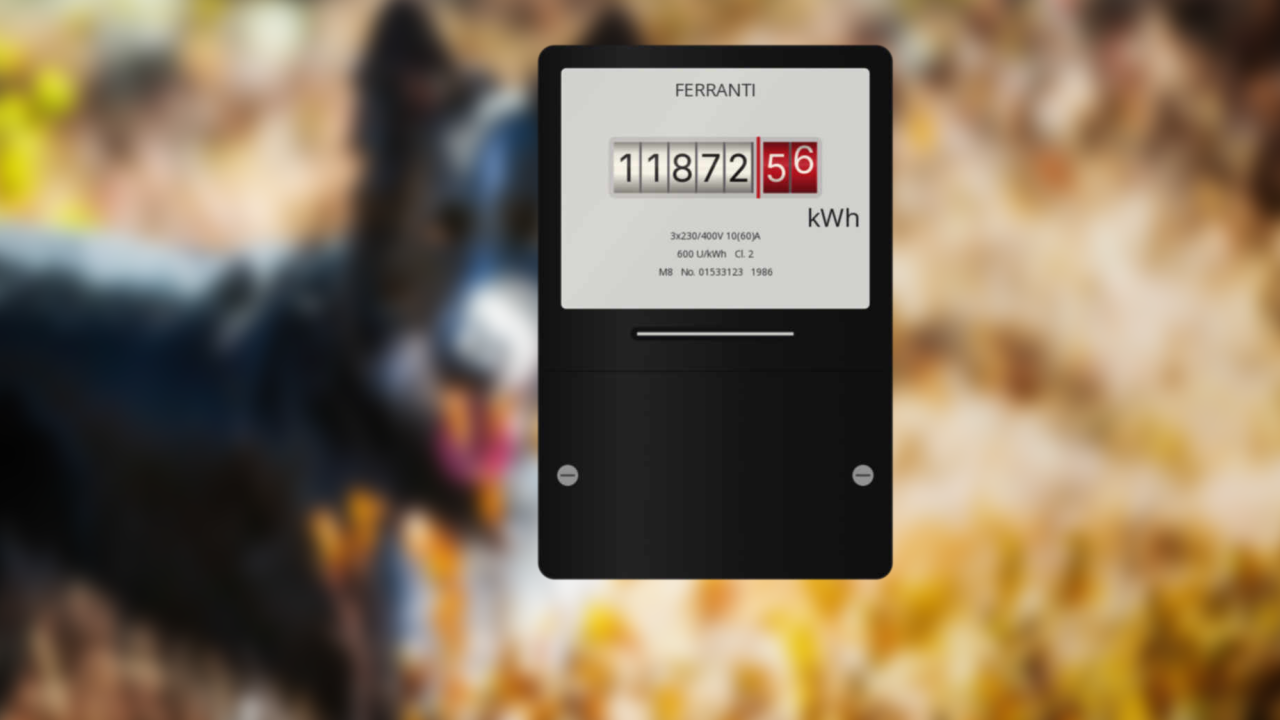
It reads **11872.56** kWh
